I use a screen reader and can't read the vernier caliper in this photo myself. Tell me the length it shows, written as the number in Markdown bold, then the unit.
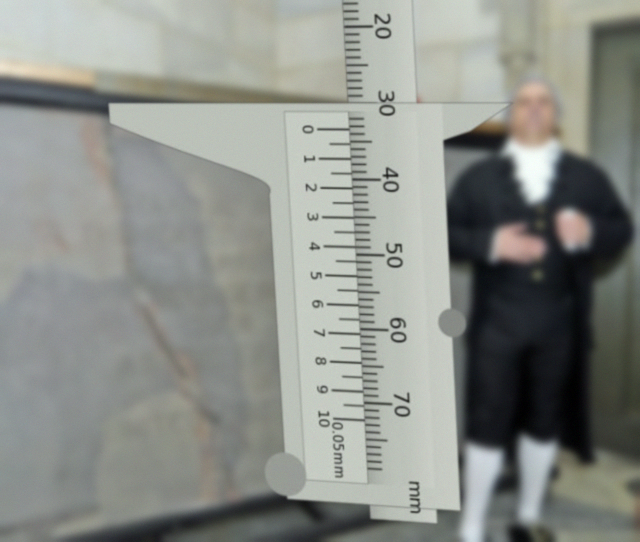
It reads **33.4** mm
